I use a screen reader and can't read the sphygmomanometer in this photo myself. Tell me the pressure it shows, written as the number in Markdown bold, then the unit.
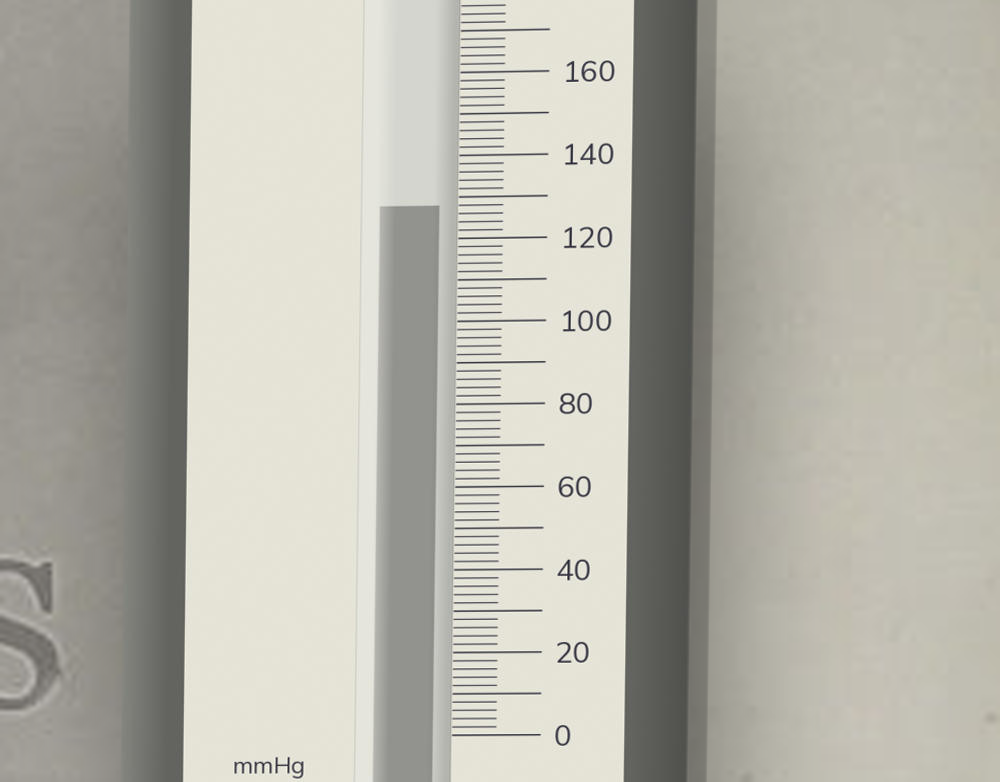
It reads **128** mmHg
